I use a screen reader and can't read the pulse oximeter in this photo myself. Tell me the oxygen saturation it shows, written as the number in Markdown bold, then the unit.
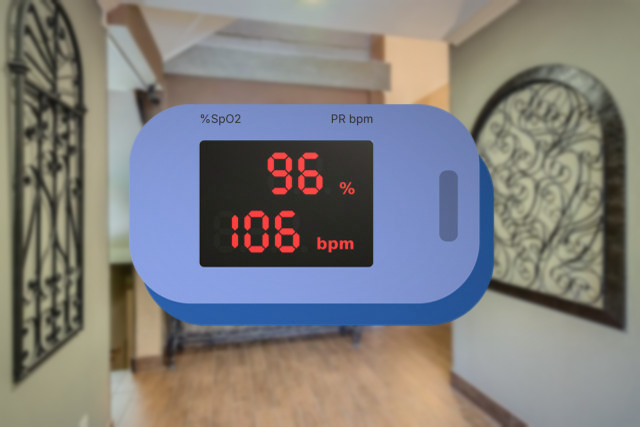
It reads **96** %
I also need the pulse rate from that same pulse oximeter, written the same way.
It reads **106** bpm
